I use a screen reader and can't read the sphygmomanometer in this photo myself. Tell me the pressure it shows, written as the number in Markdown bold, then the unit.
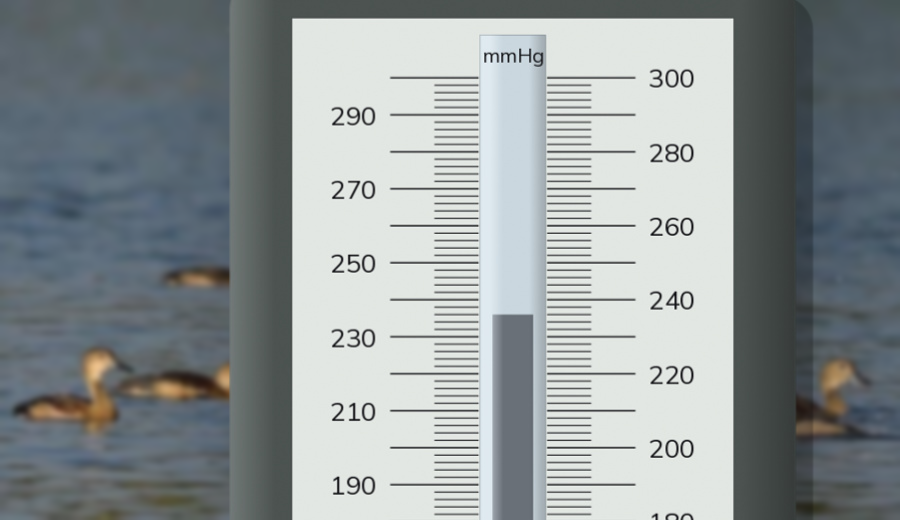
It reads **236** mmHg
